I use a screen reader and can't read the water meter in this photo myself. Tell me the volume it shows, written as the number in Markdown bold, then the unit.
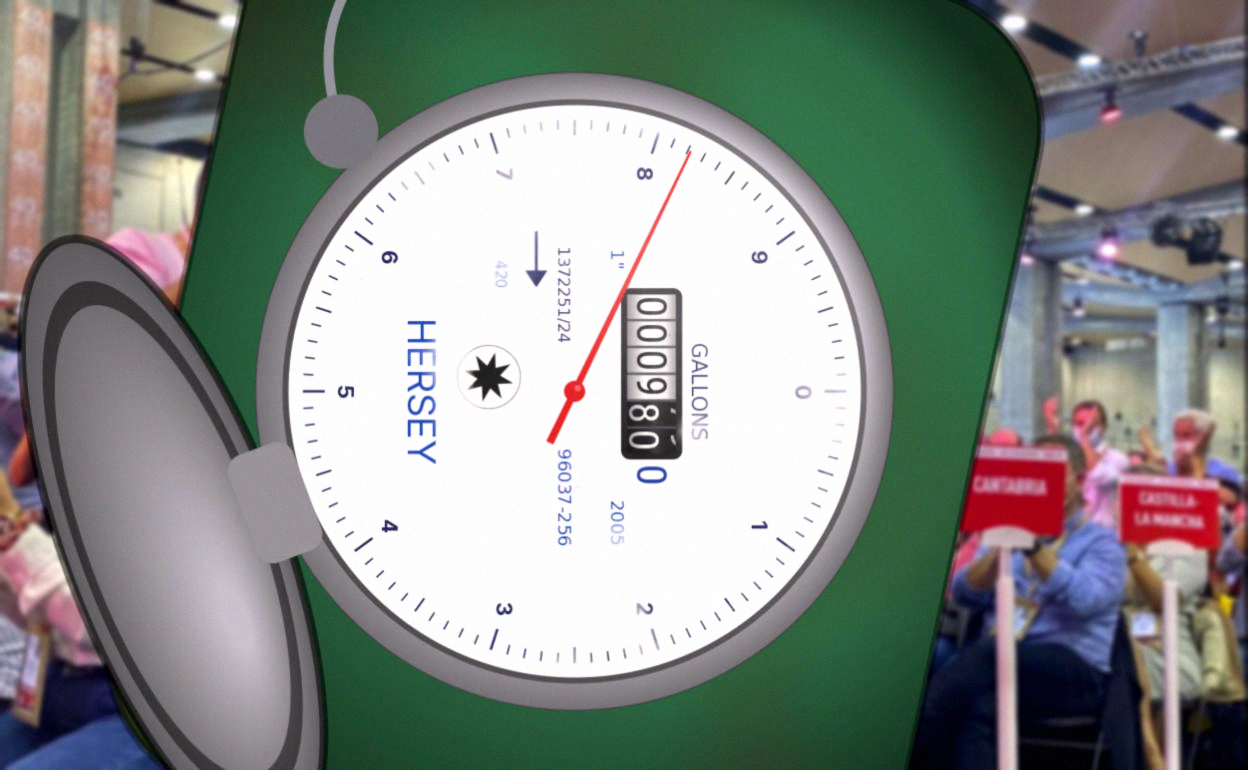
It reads **9798.2** gal
